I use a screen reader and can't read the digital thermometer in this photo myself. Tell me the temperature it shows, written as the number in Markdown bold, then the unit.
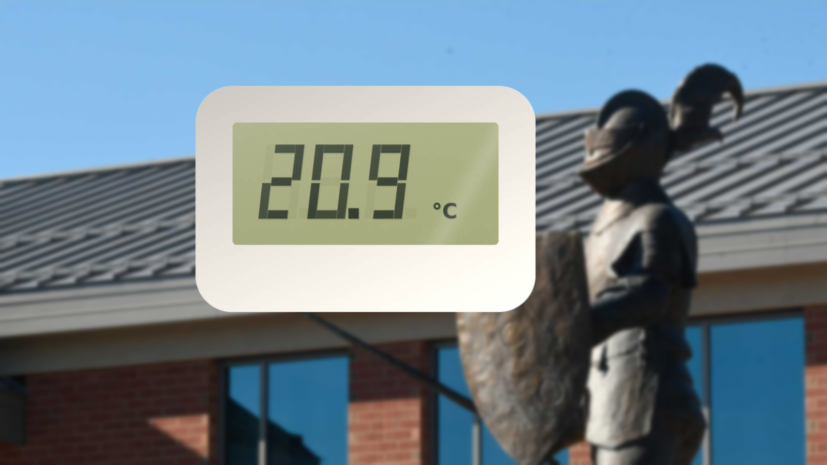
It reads **20.9** °C
